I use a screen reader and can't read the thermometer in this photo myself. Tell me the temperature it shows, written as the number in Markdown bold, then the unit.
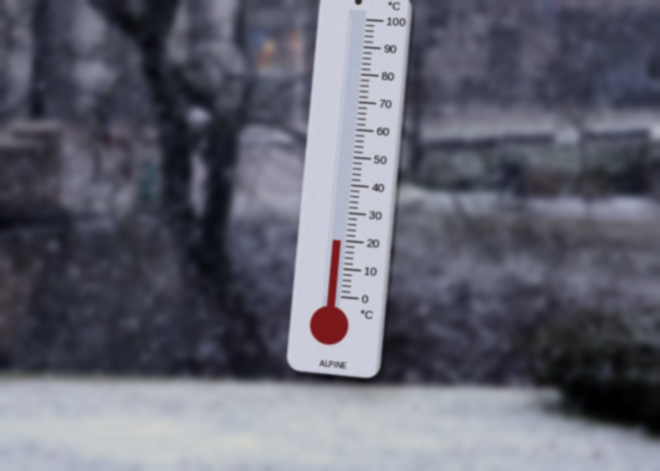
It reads **20** °C
